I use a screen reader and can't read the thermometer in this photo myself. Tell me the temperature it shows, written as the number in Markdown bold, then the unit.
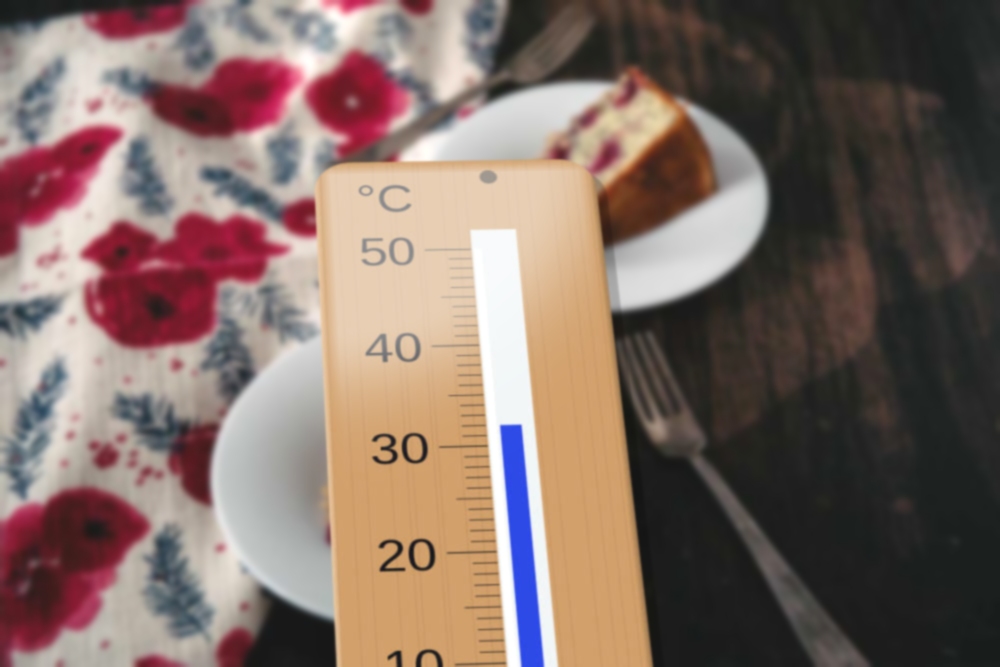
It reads **32** °C
